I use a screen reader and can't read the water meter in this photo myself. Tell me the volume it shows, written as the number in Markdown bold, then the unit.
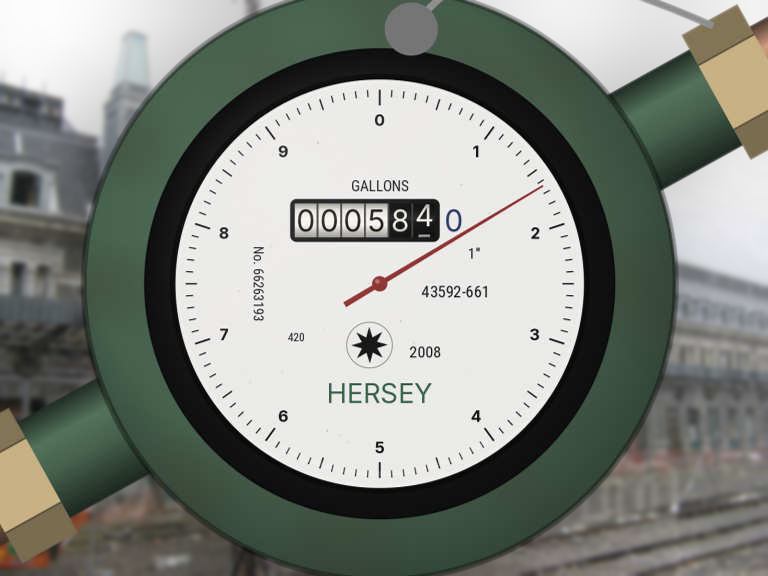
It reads **5841.6** gal
